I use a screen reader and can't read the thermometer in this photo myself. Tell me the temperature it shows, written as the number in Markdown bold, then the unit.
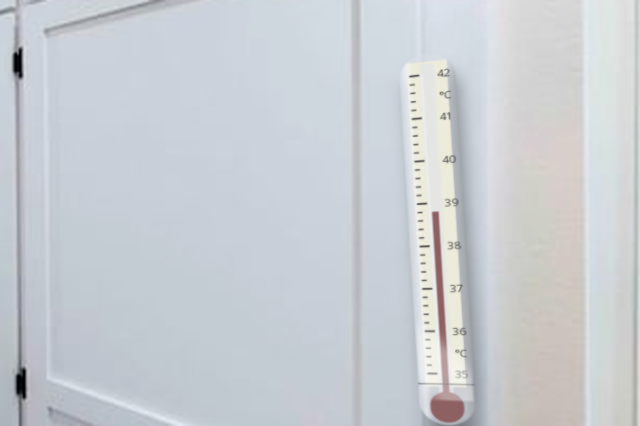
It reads **38.8** °C
